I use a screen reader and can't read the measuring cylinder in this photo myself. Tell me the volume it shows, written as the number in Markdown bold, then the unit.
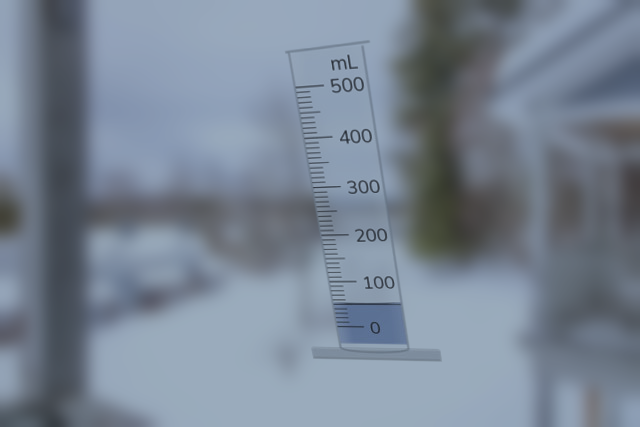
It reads **50** mL
